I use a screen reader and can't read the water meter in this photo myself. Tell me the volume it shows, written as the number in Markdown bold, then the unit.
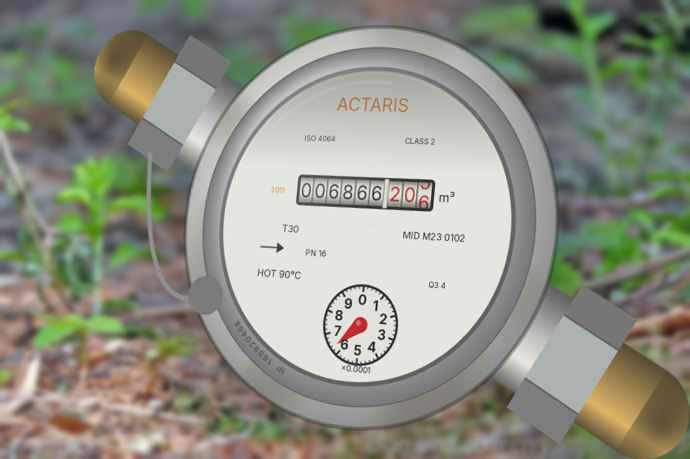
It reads **6866.2056** m³
